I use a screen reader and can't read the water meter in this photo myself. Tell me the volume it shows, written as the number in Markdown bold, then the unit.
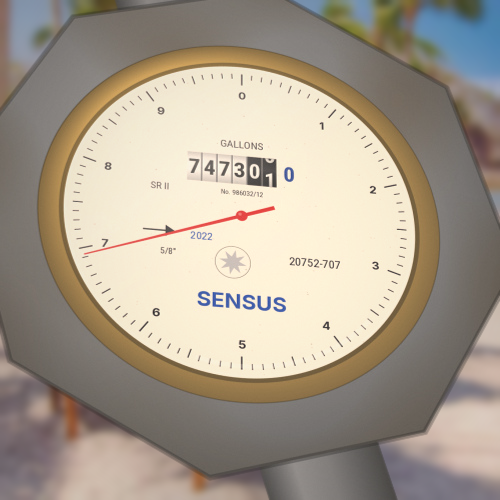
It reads **7473006.9** gal
